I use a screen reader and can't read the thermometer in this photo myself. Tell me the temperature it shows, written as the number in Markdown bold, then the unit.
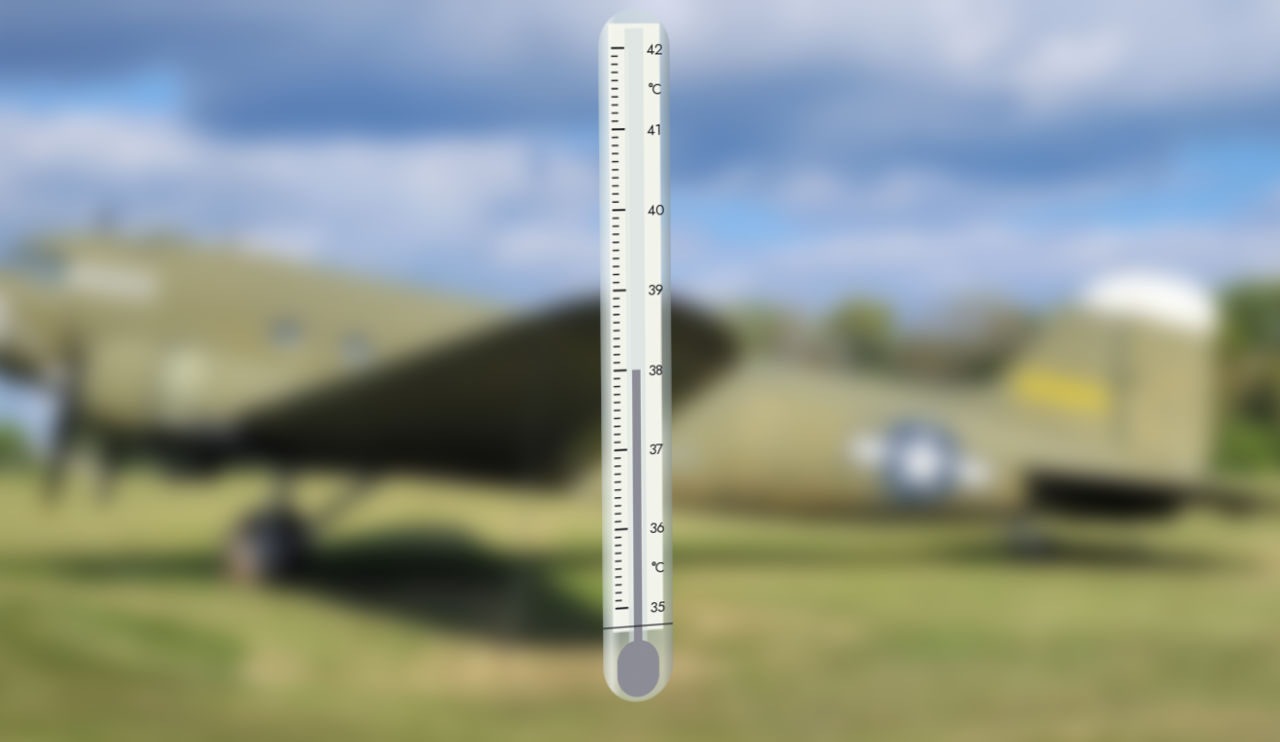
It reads **38** °C
